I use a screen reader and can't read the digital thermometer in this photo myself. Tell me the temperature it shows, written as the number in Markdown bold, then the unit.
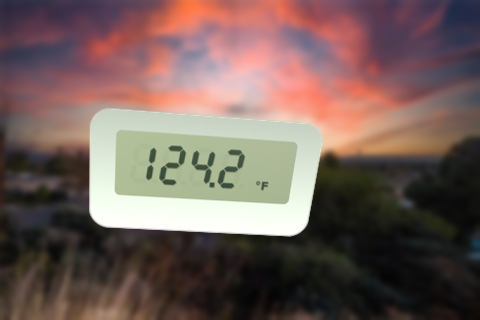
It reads **124.2** °F
